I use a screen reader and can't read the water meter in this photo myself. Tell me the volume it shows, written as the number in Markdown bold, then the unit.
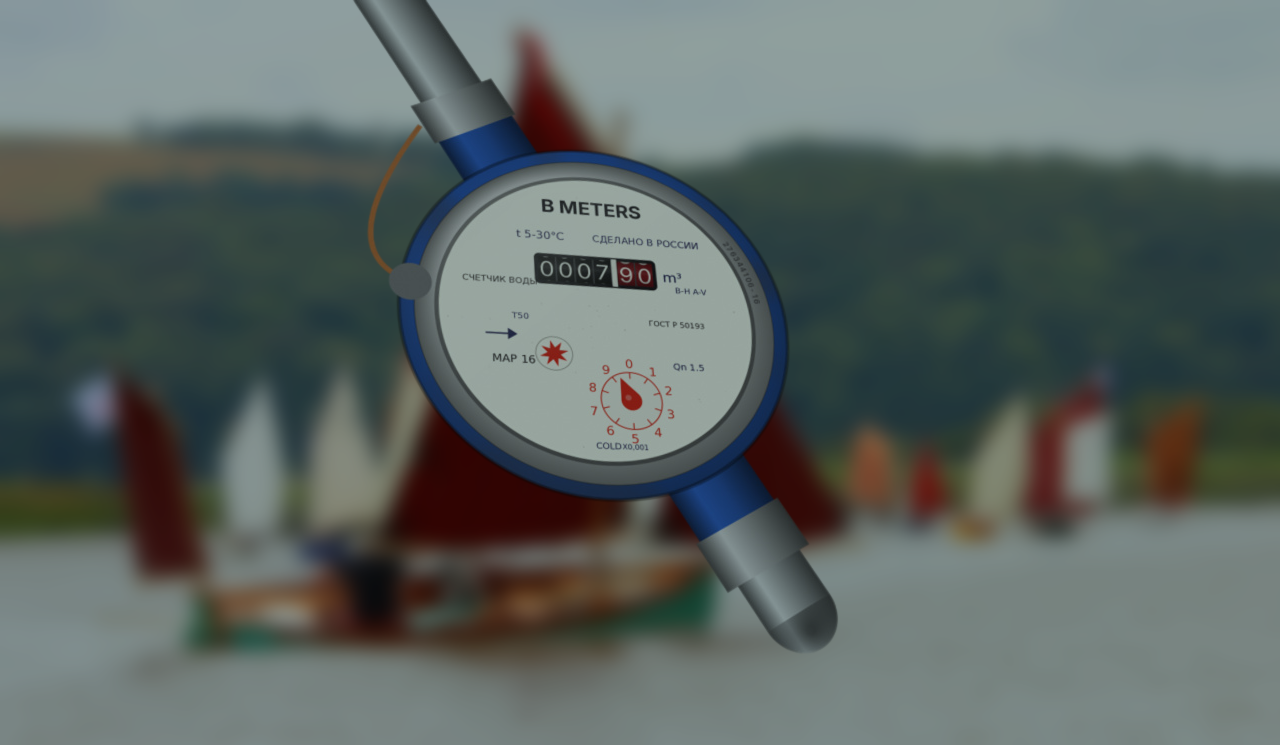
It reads **7.899** m³
